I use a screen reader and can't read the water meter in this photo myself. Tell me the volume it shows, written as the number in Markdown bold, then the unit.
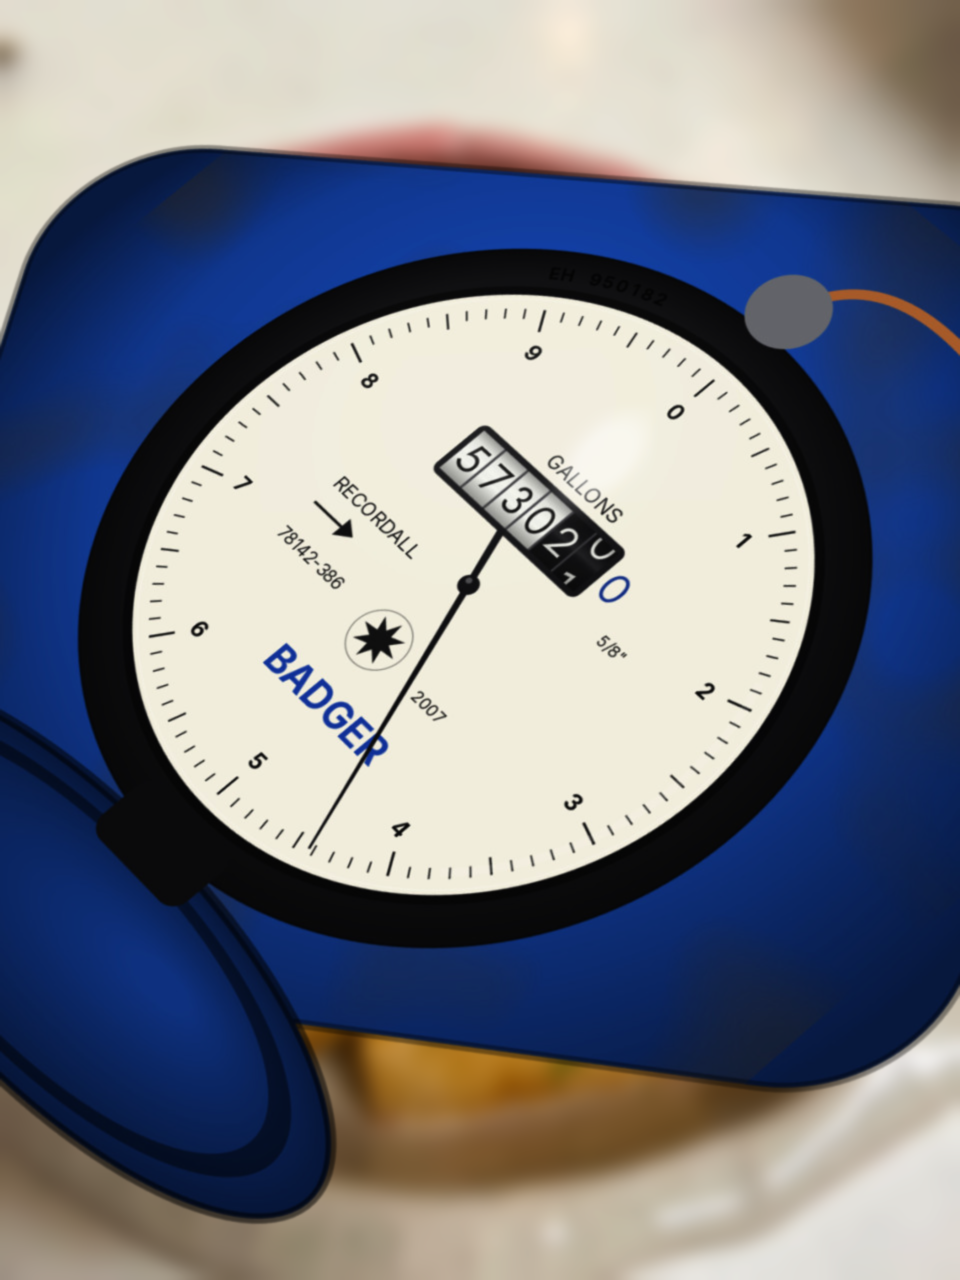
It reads **5730204.4** gal
